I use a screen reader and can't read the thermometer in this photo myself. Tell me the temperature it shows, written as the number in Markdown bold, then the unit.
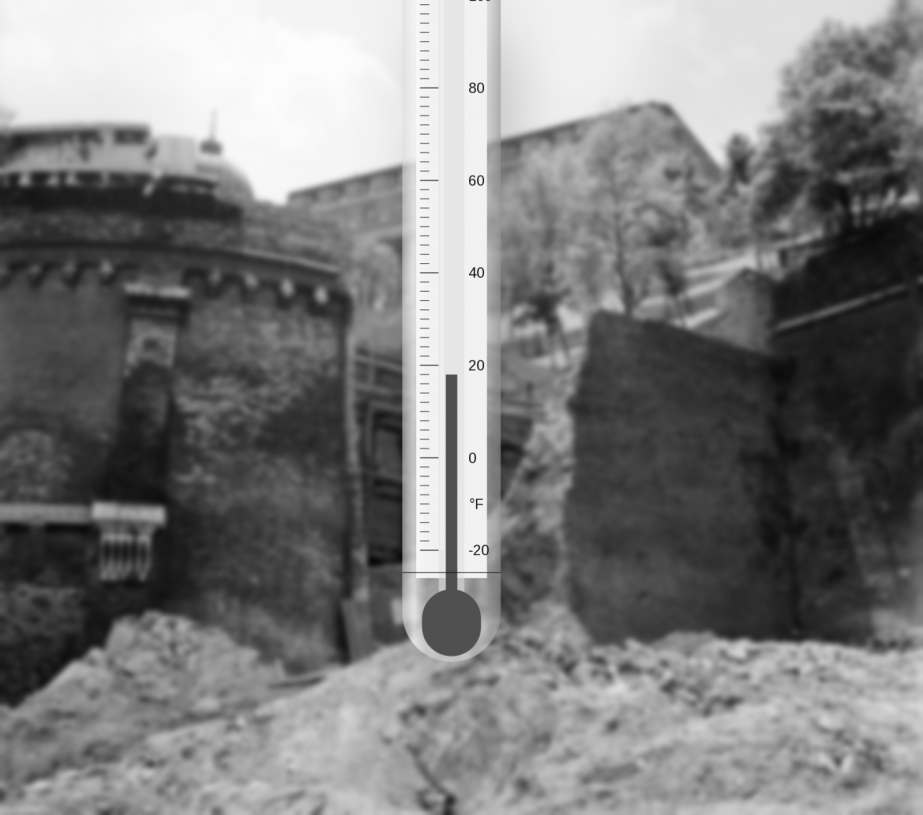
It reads **18** °F
